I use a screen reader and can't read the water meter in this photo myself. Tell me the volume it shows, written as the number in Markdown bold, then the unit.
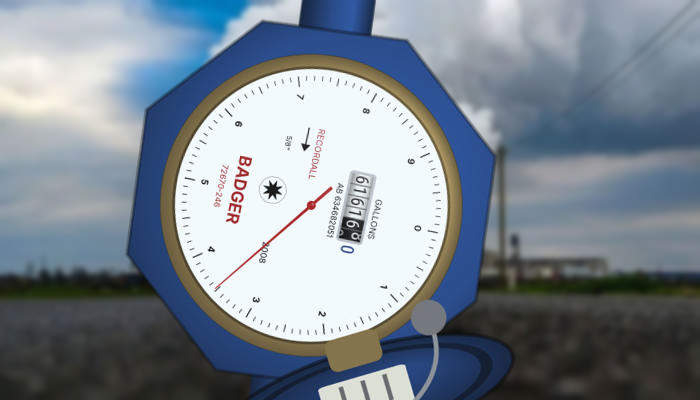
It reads **6161683.5** gal
